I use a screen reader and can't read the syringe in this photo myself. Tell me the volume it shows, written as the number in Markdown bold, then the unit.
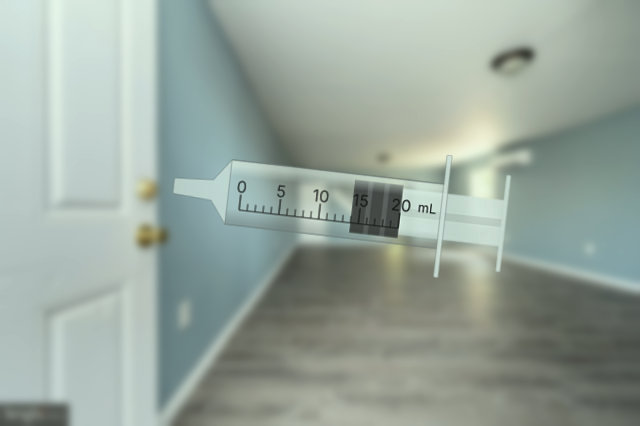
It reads **14** mL
